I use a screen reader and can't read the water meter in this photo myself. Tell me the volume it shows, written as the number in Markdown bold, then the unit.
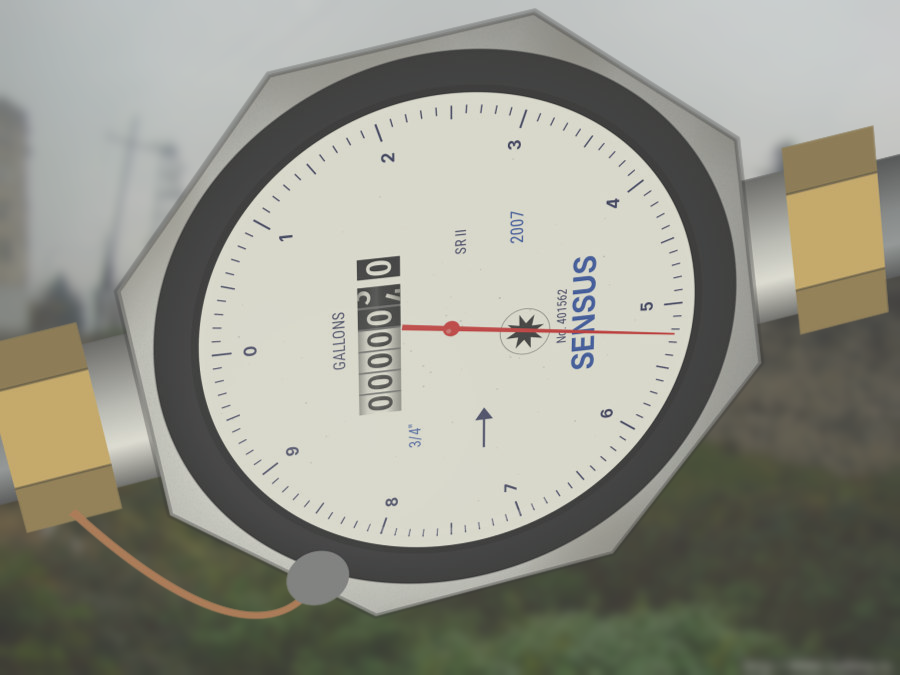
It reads **35.2** gal
